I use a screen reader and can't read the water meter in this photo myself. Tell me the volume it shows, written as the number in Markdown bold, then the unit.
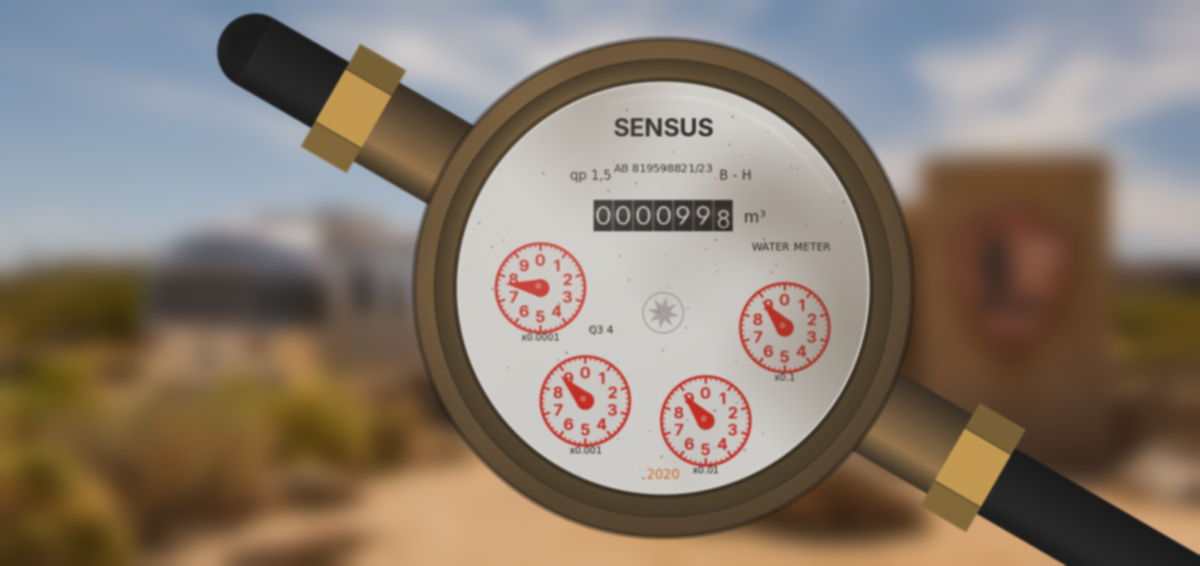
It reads **997.8887** m³
